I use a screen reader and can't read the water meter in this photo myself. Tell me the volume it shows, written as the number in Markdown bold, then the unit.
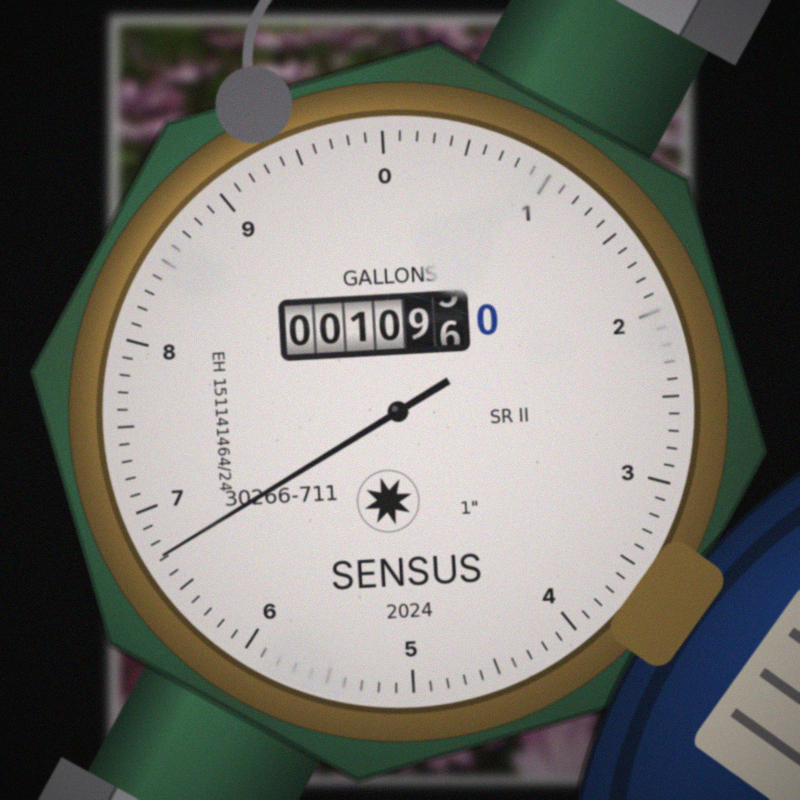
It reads **10956.7** gal
